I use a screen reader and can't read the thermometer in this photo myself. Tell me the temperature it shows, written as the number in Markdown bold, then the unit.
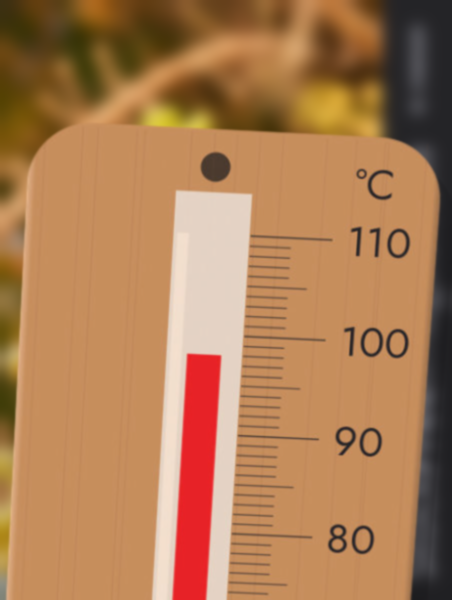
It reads **98** °C
